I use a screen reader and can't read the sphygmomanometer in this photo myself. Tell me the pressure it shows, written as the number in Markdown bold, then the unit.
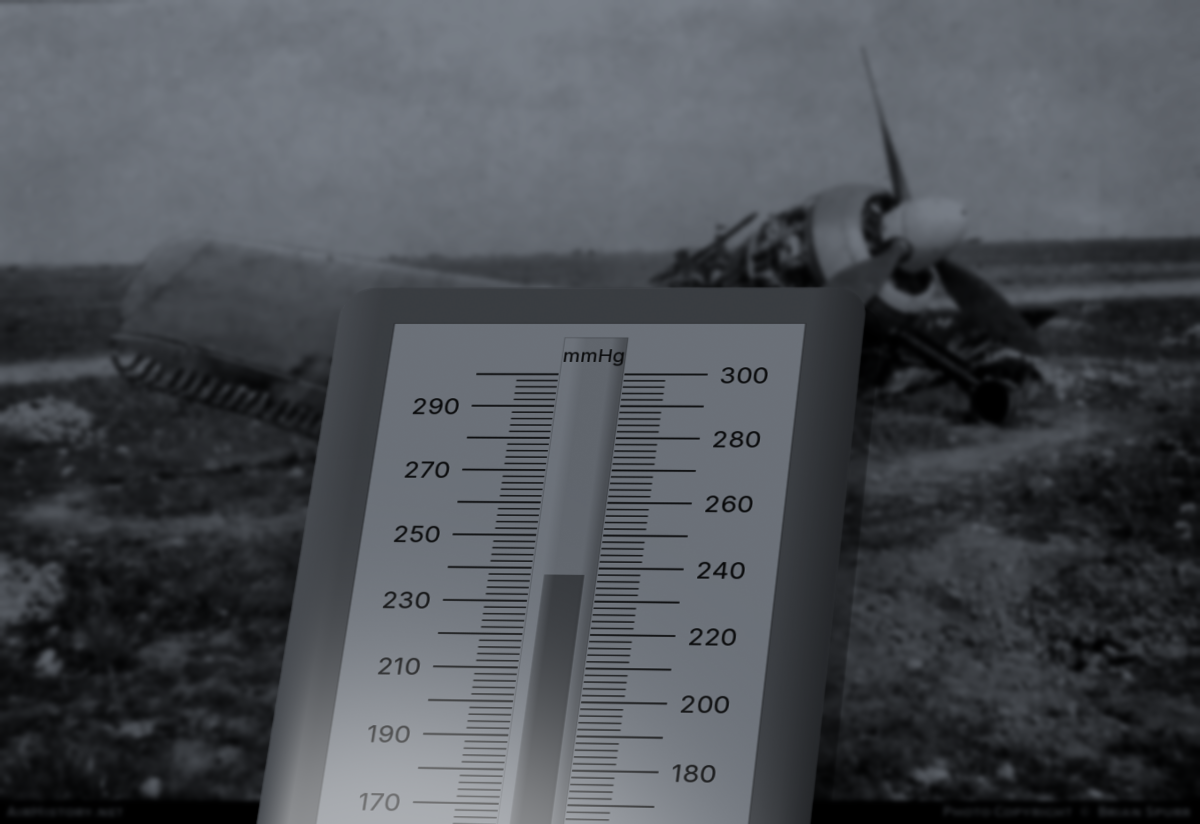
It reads **238** mmHg
